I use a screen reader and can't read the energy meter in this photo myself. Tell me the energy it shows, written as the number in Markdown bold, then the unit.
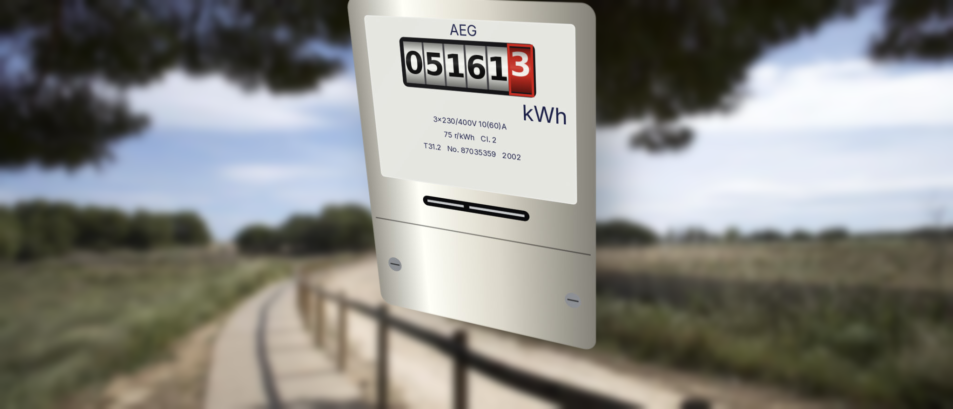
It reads **5161.3** kWh
